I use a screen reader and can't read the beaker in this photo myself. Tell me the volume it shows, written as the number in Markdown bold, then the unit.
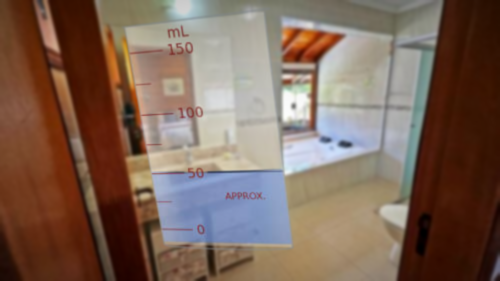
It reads **50** mL
